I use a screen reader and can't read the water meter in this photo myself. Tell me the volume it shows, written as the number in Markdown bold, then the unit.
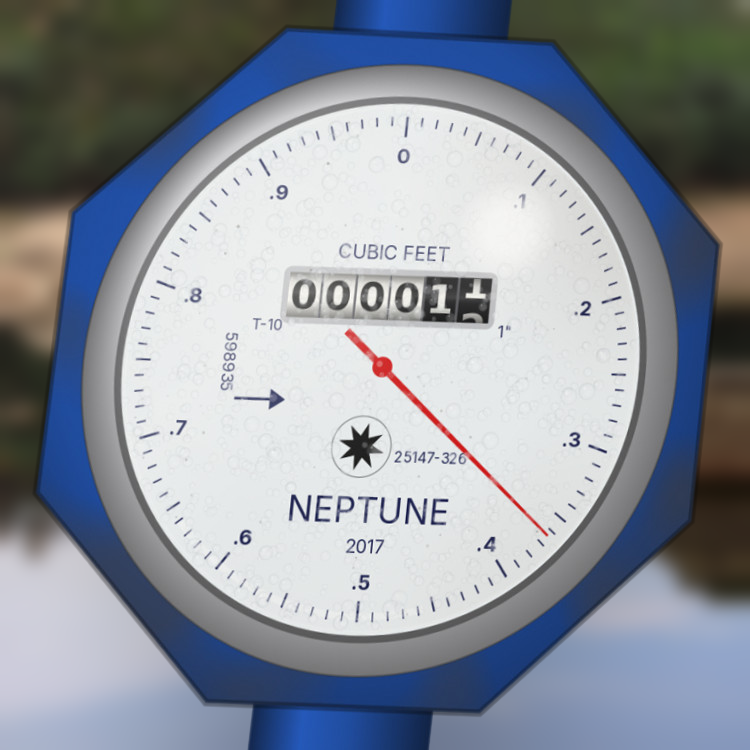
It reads **11.36** ft³
